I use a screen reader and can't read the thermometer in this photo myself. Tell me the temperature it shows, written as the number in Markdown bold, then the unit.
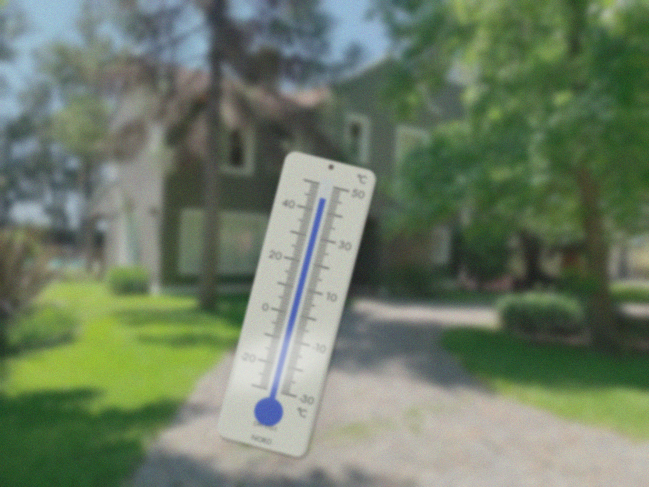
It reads **45** °C
